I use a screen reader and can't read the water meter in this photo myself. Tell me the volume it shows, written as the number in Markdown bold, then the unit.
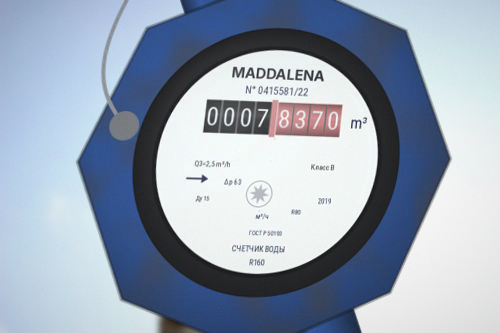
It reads **7.8370** m³
